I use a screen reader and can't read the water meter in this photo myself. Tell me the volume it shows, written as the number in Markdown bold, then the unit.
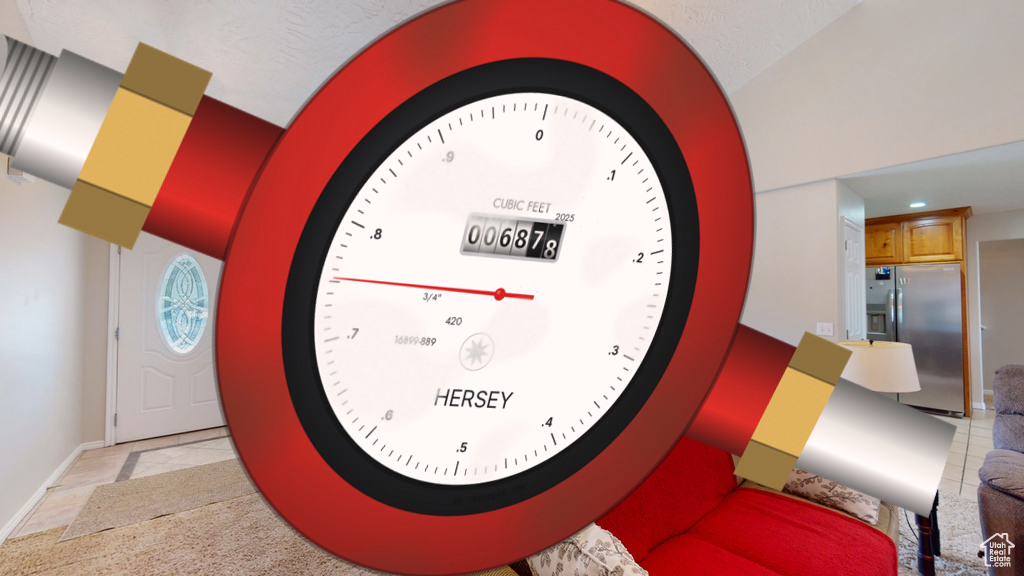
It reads **6877.75** ft³
